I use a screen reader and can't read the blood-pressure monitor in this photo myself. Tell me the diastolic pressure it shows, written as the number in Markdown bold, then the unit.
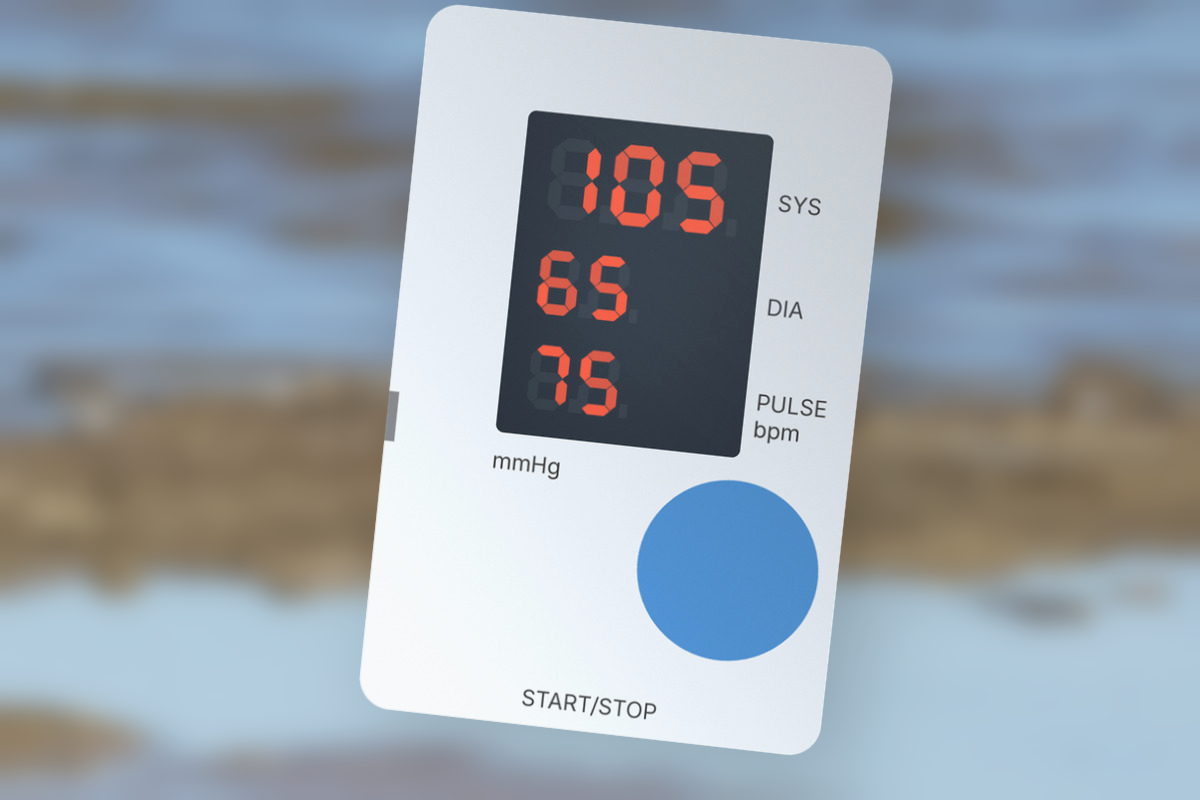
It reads **65** mmHg
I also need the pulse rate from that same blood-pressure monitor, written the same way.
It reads **75** bpm
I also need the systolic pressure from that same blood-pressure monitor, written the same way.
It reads **105** mmHg
